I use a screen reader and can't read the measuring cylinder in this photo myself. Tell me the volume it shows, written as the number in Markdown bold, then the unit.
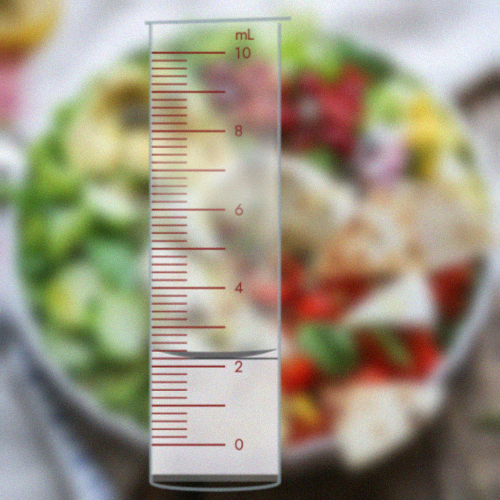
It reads **2.2** mL
